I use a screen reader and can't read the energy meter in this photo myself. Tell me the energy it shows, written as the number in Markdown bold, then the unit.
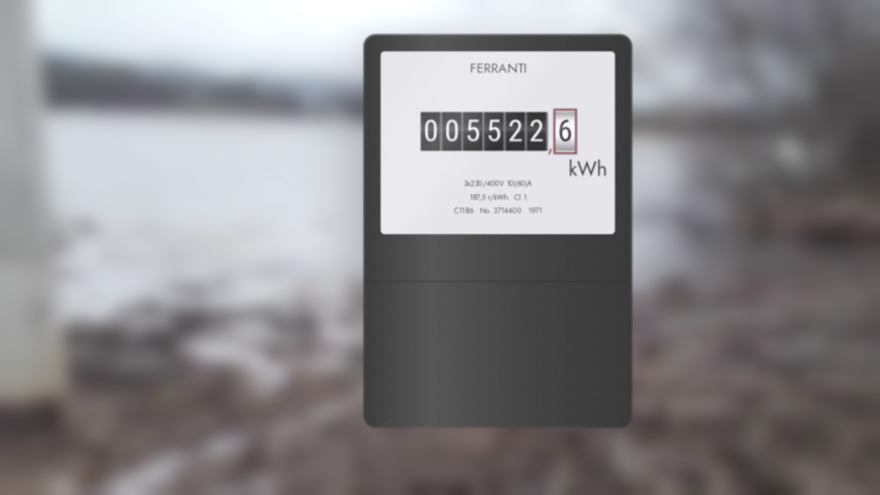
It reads **5522.6** kWh
